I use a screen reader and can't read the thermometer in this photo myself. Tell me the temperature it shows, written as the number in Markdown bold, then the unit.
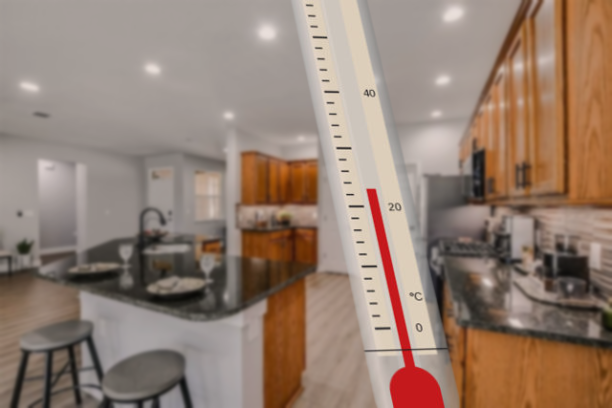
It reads **23** °C
